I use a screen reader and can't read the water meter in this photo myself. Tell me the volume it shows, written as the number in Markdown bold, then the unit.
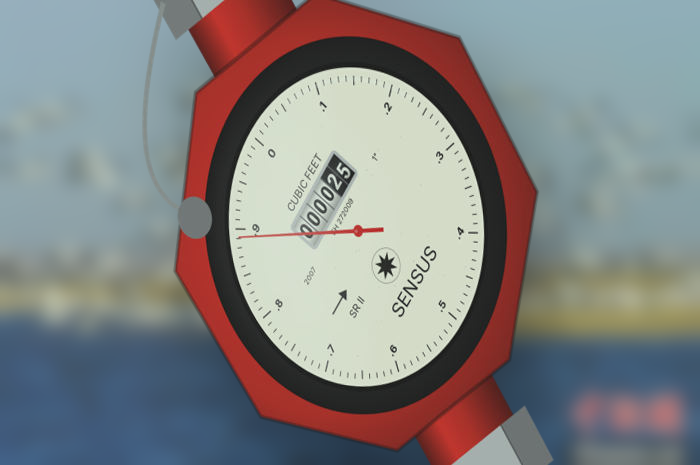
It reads **24.89** ft³
